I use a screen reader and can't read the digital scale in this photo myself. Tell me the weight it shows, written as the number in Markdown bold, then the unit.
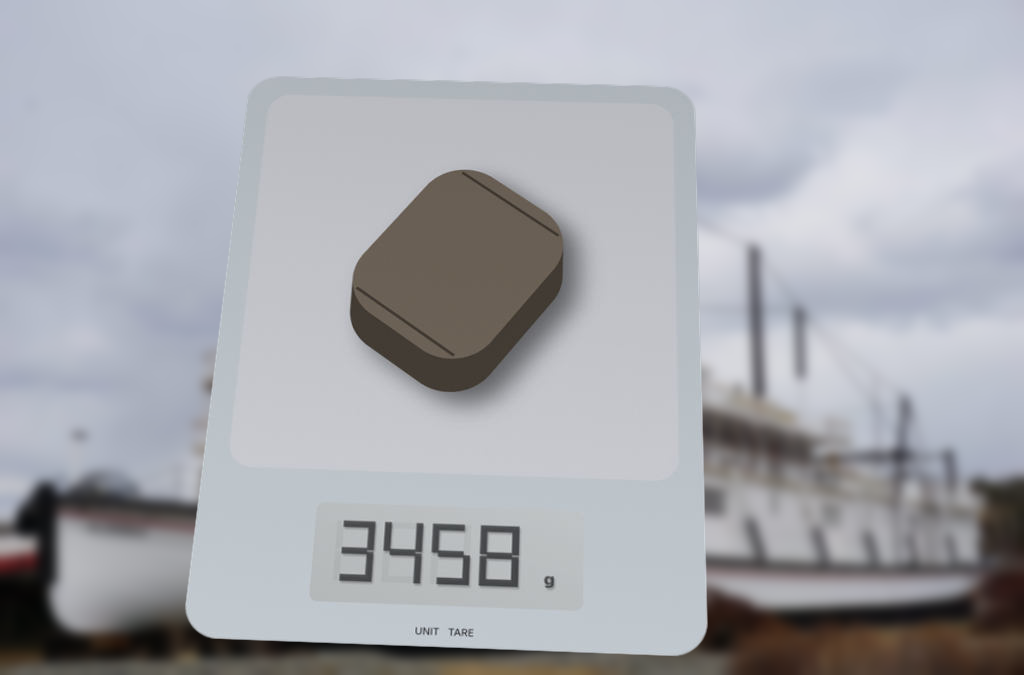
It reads **3458** g
